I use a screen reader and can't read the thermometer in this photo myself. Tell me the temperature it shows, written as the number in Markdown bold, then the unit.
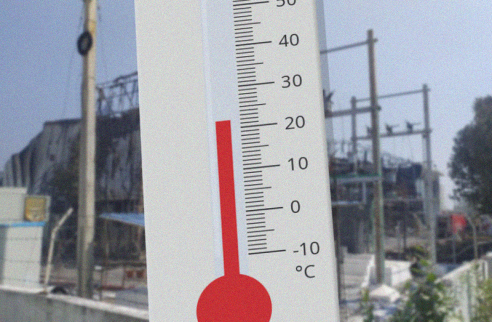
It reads **22** °C
